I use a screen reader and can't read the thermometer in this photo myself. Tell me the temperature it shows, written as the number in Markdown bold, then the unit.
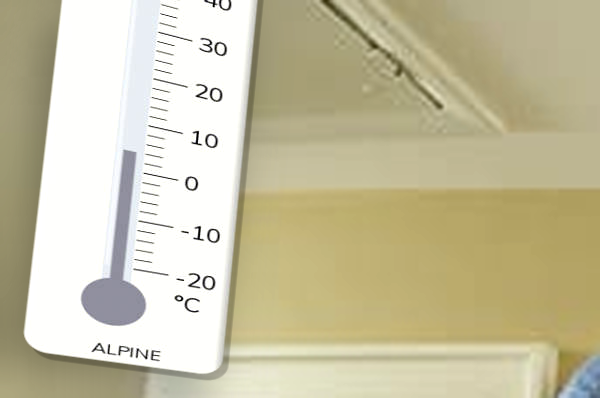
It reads **4** °C
